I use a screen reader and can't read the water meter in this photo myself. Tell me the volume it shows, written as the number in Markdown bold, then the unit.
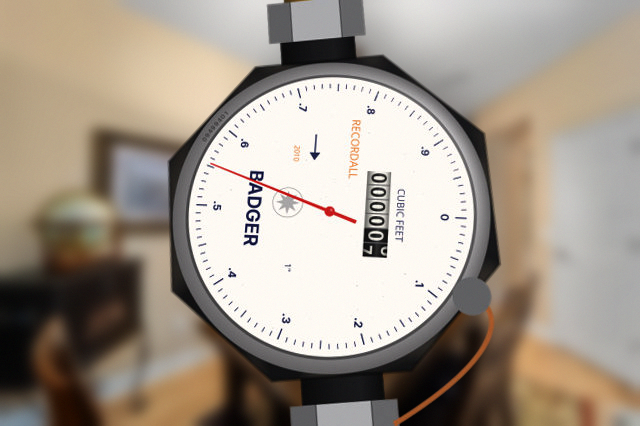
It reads **6.55** ft³
